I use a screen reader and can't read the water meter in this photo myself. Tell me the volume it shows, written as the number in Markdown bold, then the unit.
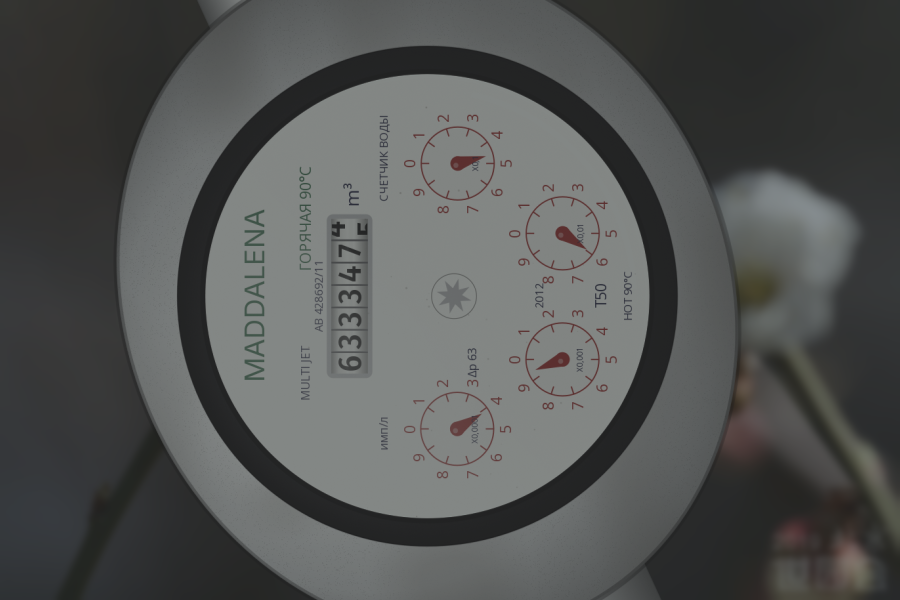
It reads **6333474.4594** m³
